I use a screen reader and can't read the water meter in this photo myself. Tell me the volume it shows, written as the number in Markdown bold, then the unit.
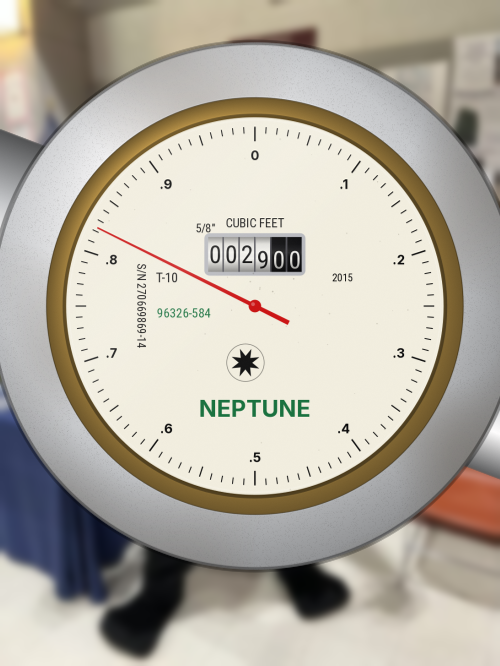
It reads **2899.82** ft³
